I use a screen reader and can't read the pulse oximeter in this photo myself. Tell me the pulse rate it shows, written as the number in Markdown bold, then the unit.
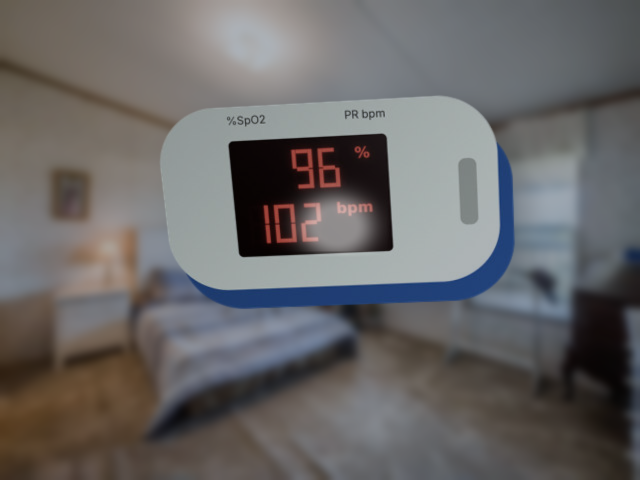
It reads **102** bpm
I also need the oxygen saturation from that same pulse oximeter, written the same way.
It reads **96** %
